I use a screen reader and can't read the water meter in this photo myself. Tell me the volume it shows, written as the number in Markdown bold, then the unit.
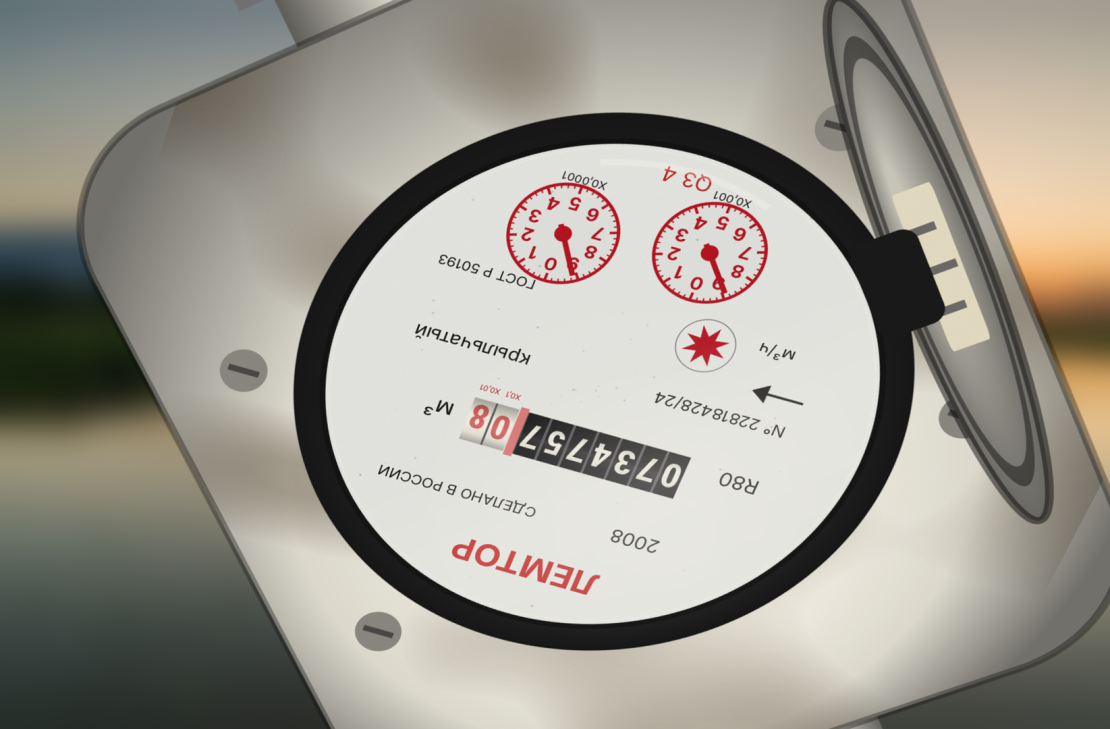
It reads **734757.0789** m³
